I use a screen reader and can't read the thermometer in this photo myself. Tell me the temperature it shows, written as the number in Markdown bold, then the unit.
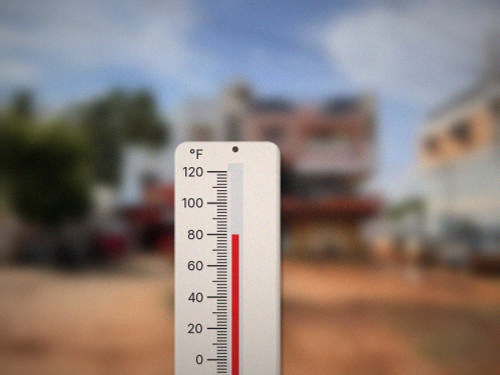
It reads **80** °F
